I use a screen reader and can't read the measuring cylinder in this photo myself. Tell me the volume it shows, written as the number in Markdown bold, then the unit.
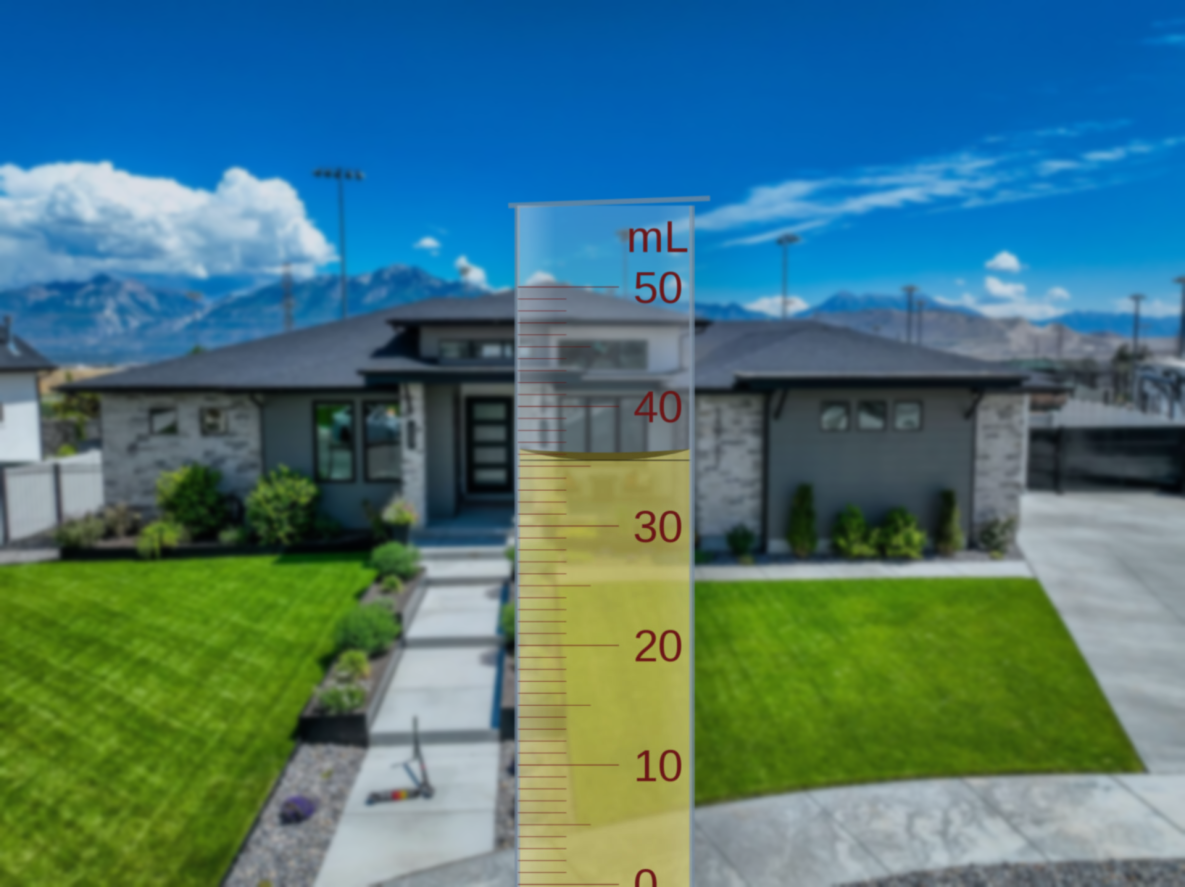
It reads **35.5** mL
